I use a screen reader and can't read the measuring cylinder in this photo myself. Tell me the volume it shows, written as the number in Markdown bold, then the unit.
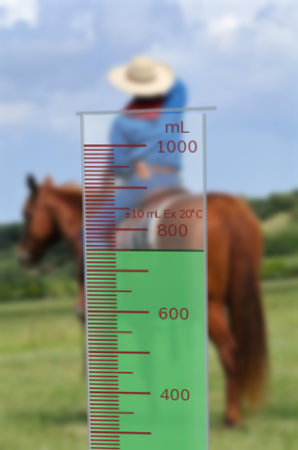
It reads **750** mL
